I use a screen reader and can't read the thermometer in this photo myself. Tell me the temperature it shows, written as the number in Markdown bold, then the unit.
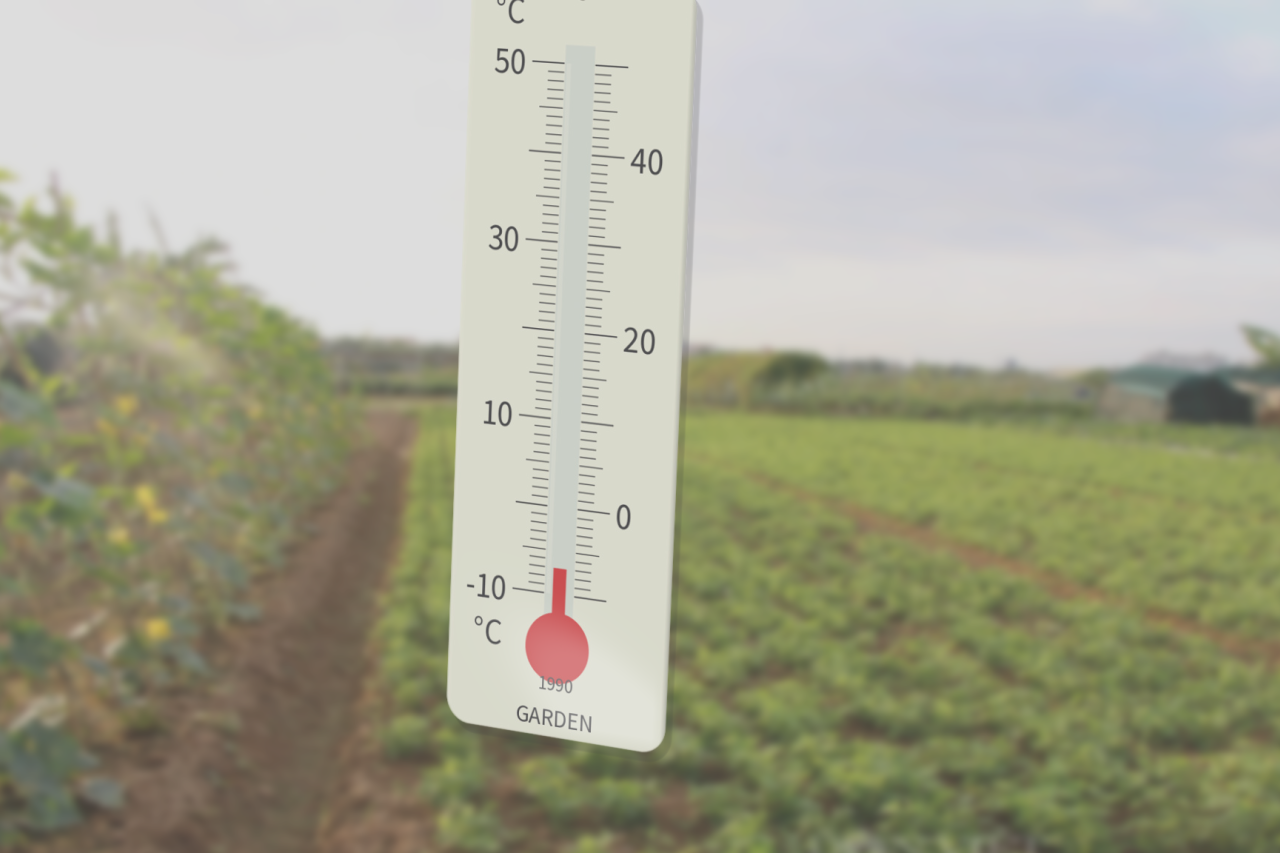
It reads **-7** °C
